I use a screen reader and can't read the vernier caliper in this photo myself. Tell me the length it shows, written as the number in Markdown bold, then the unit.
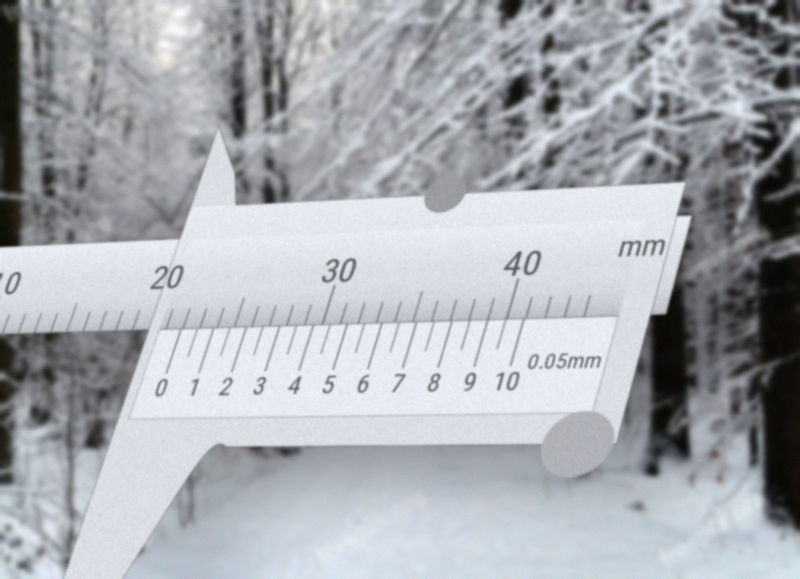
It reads **21.9** mm
